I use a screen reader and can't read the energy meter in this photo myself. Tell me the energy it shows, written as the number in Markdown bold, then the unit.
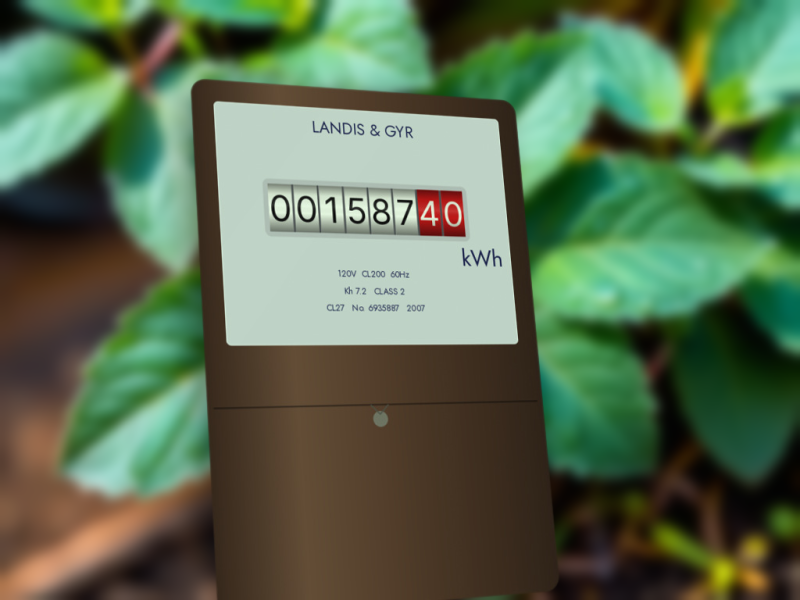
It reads **1587.40** kWh
